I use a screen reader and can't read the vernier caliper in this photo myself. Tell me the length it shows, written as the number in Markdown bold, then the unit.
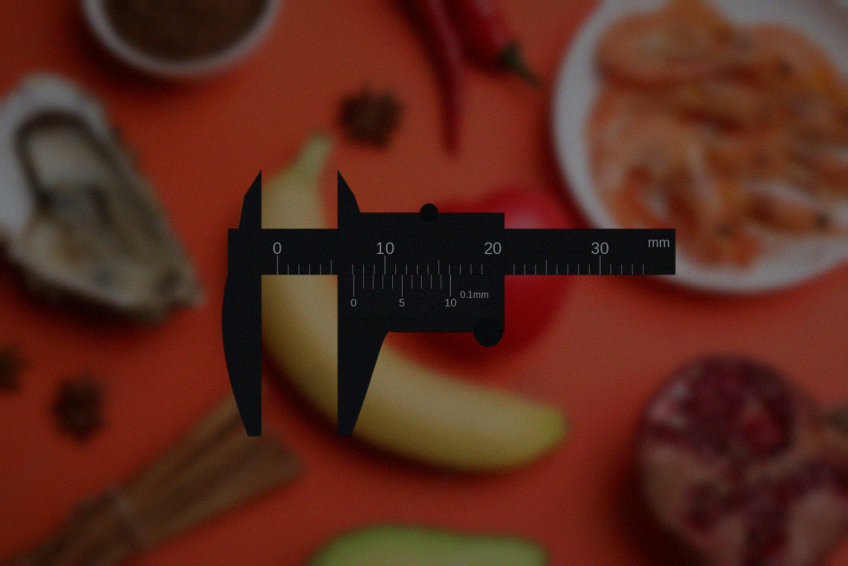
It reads **7.1** mm
